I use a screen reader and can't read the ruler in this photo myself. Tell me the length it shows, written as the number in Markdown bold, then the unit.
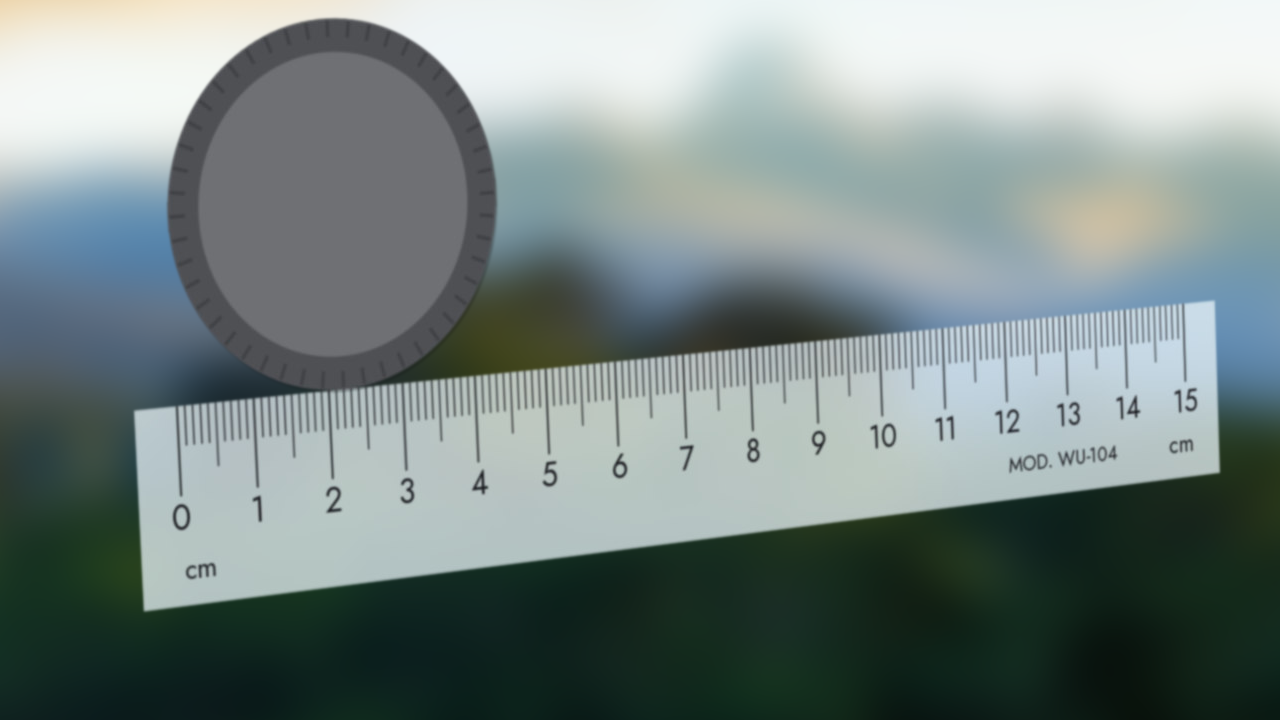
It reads **4.4** cm
